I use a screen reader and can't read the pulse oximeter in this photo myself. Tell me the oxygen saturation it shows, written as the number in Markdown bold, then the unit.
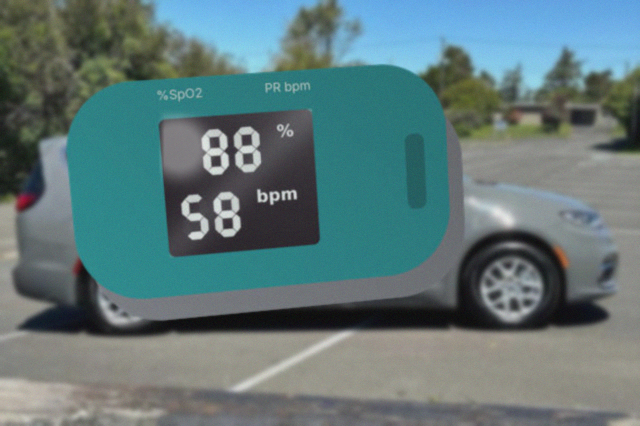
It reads **88** %
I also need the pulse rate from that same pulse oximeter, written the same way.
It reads **58** bpm
